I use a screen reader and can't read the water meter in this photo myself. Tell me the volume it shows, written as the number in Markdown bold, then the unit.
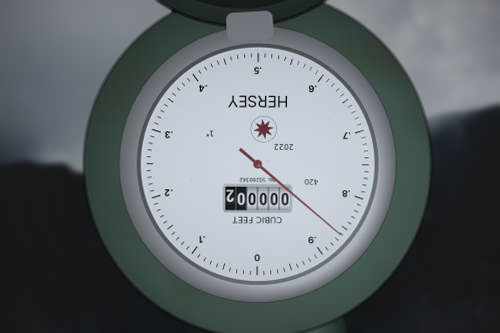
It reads **1.86** ft³
